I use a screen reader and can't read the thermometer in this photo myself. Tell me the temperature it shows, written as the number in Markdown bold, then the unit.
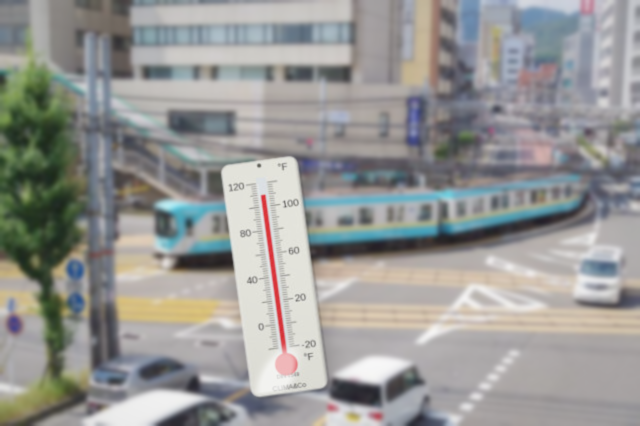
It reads **110** °F
